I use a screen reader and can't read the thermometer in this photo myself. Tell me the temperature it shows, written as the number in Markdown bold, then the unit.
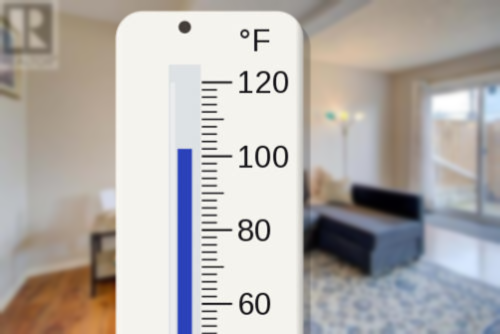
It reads **102** °F
